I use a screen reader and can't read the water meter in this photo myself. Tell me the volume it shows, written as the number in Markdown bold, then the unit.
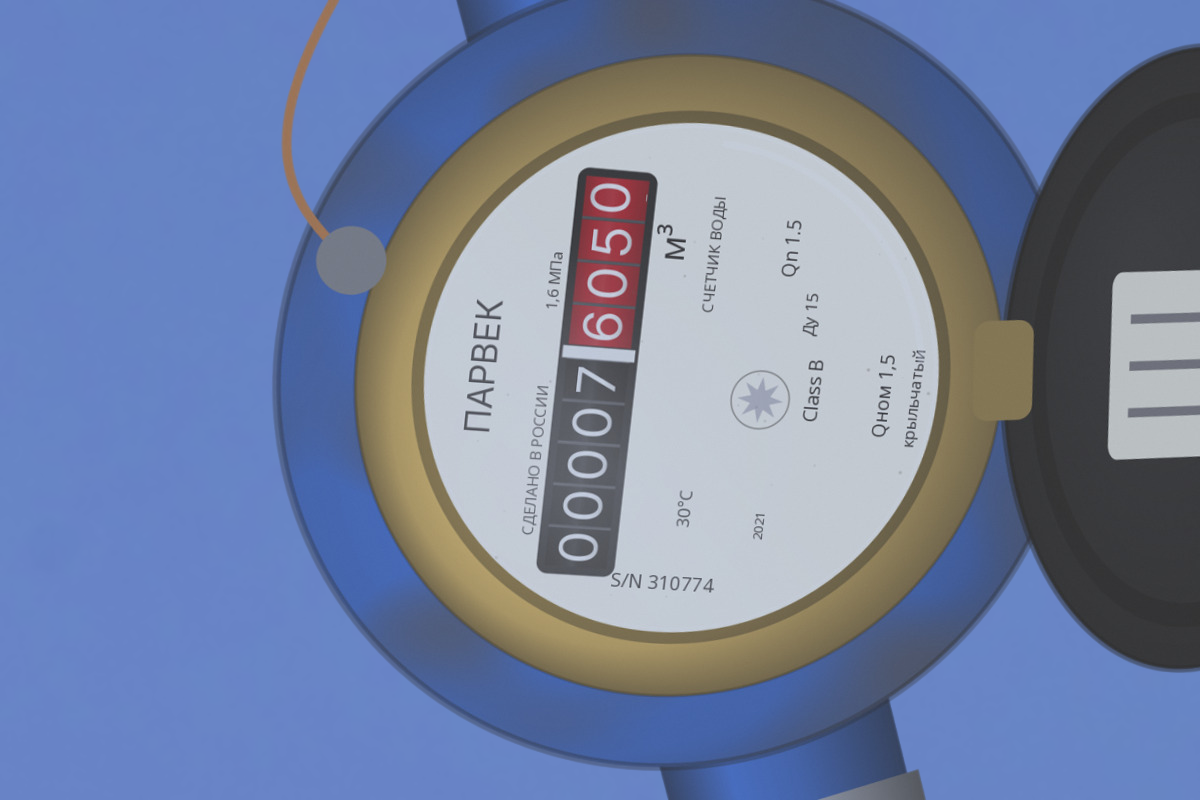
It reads **7.6050** m³
